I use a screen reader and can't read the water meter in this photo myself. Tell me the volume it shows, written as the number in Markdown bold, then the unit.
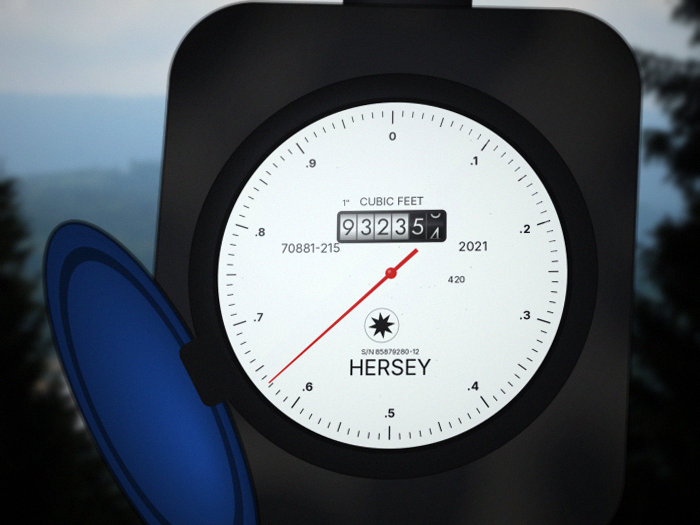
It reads **932353.63** ft³
